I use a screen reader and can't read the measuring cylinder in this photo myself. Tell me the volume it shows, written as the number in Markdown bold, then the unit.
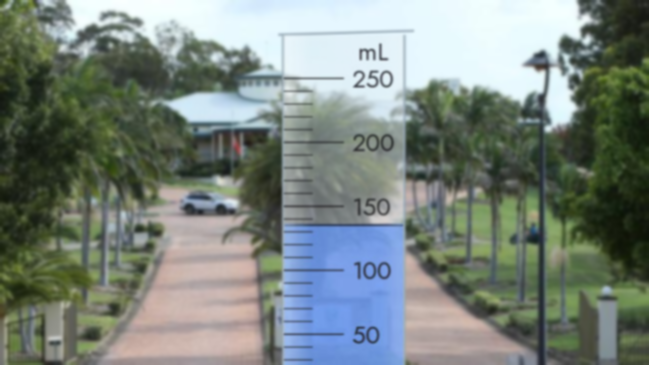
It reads **135** mL
